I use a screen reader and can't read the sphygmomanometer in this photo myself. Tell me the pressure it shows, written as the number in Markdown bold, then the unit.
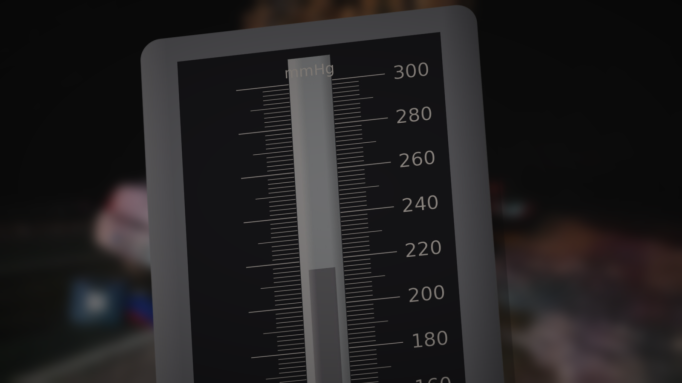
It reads **216** mmHg
